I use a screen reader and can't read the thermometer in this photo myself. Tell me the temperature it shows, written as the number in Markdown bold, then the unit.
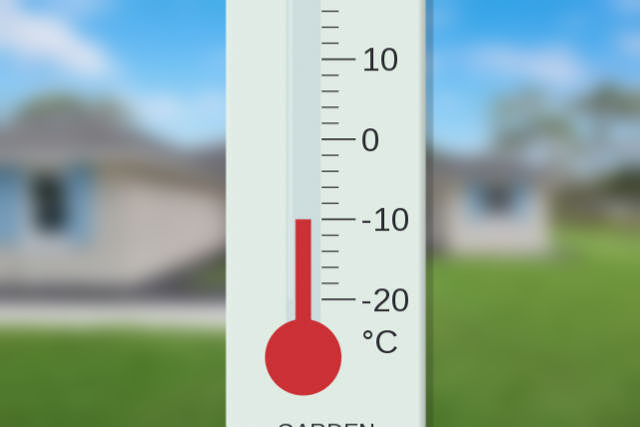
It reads **-10** °C
